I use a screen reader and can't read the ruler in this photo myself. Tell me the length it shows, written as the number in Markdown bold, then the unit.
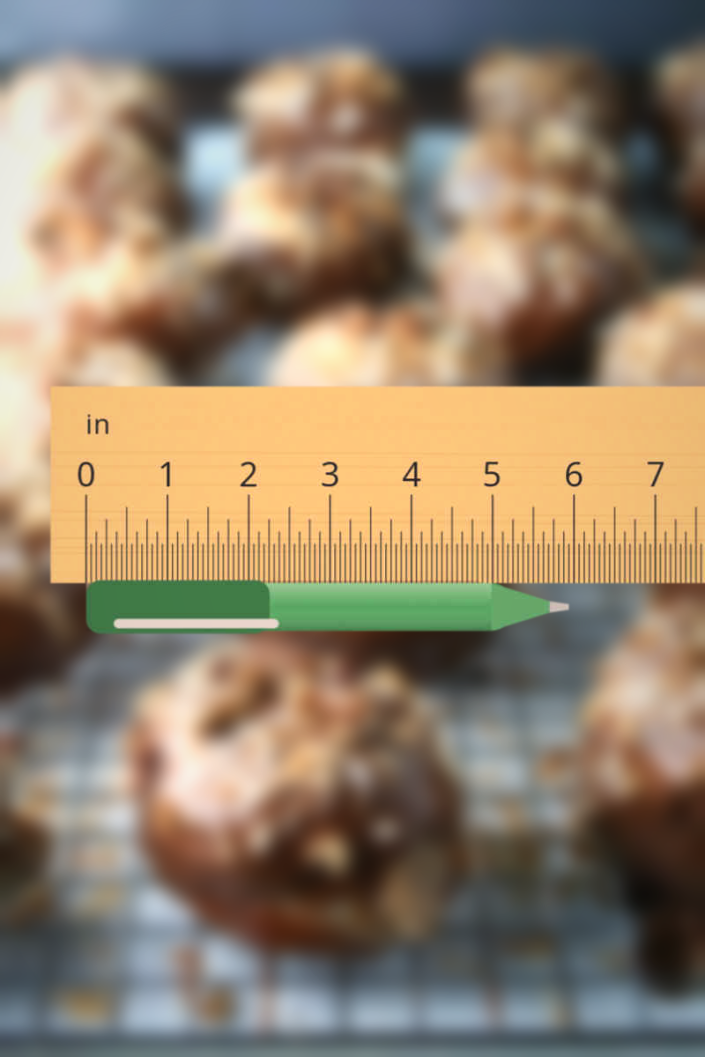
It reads **5.9375** in
